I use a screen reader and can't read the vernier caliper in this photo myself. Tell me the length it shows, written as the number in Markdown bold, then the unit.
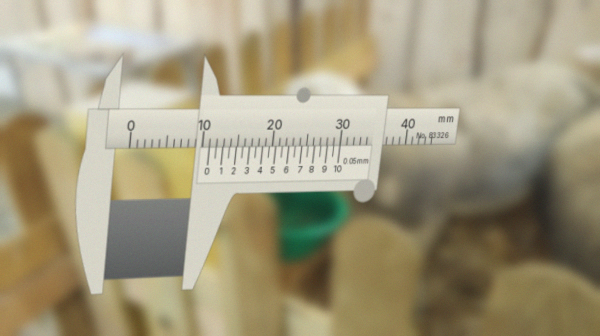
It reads **11.0** mm
